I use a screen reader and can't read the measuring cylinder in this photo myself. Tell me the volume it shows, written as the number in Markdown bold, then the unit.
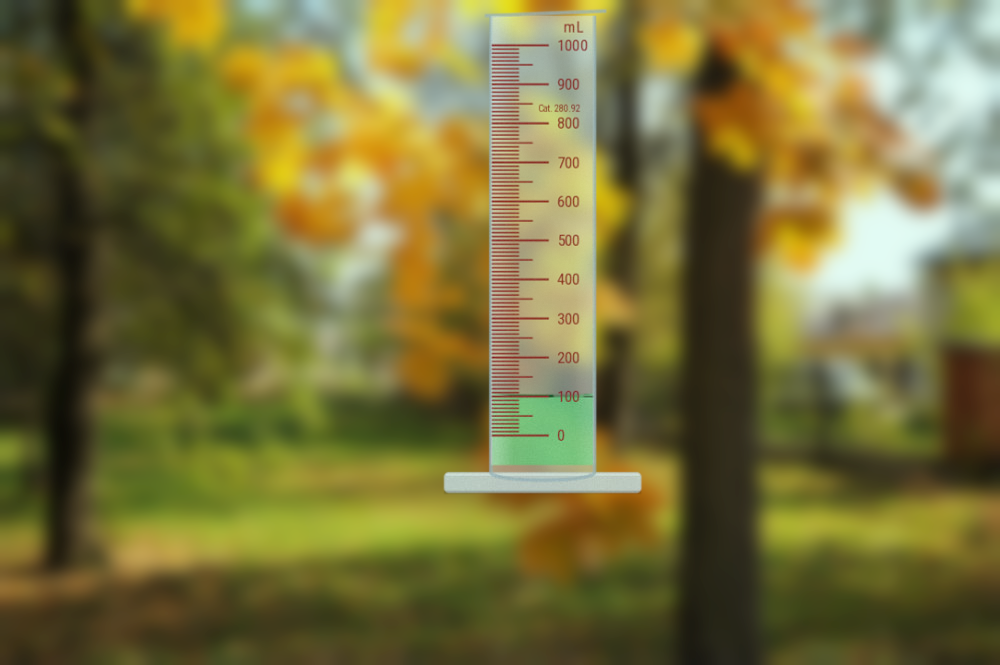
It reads **100** mL
